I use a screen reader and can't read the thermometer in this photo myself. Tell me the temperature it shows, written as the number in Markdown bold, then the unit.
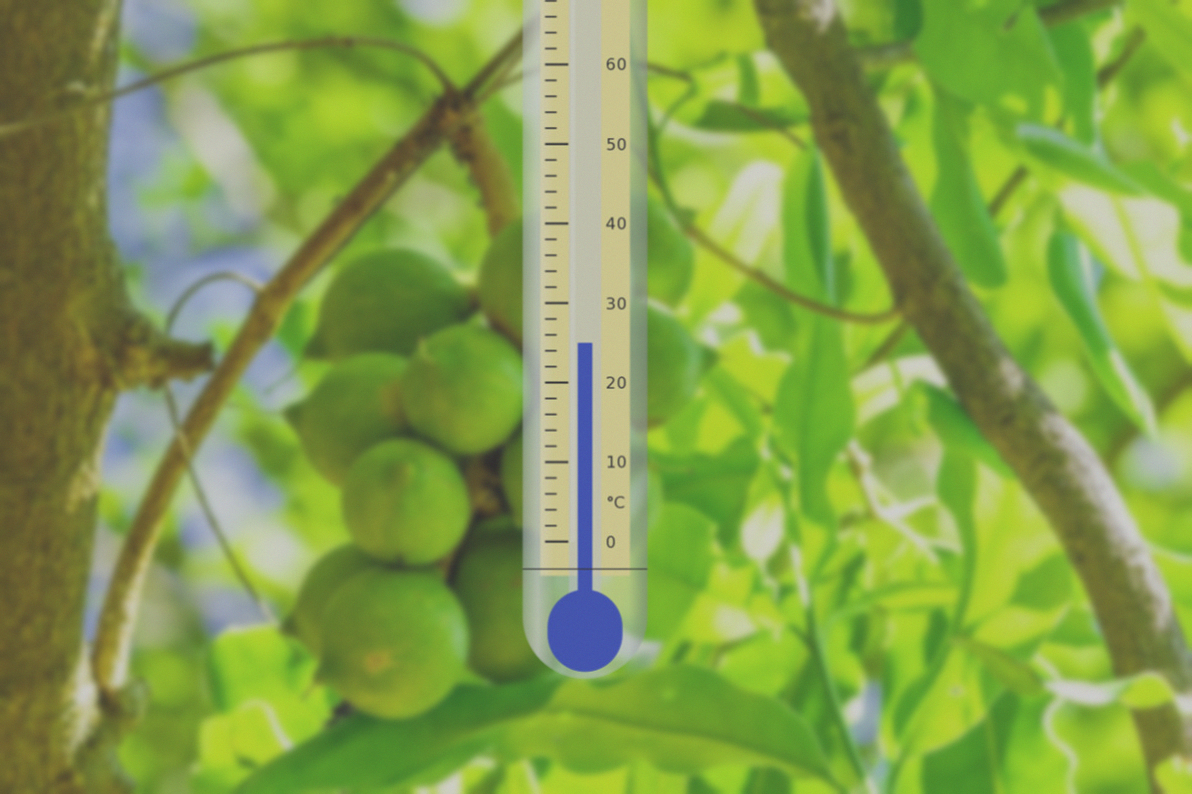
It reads **25** °C
